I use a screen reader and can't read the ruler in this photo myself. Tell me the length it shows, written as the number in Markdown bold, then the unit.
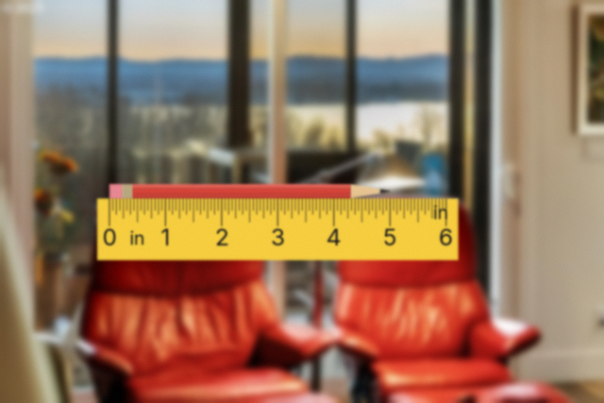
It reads **5** in
